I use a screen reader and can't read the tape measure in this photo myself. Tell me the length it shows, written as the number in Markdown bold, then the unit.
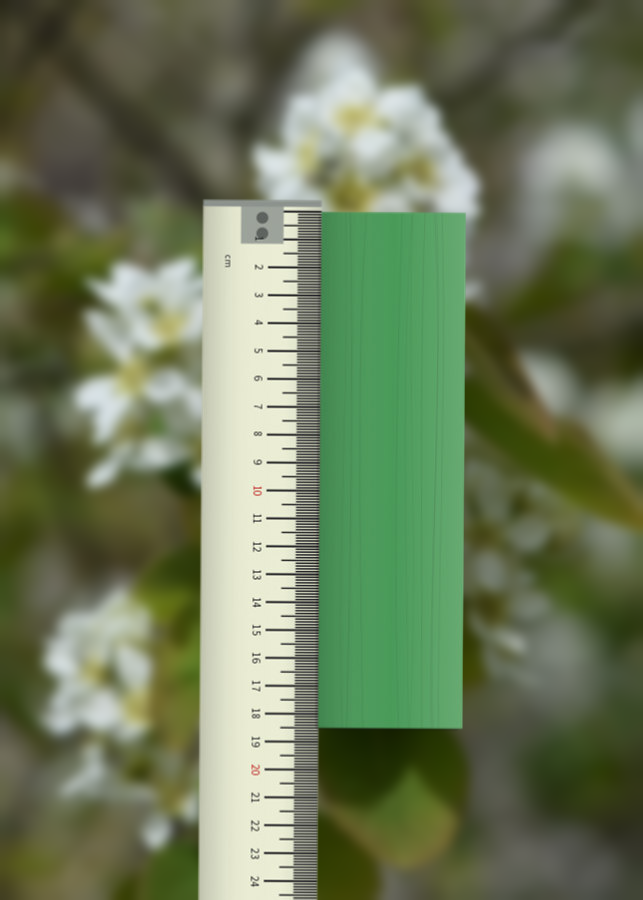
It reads **18.5** cm
